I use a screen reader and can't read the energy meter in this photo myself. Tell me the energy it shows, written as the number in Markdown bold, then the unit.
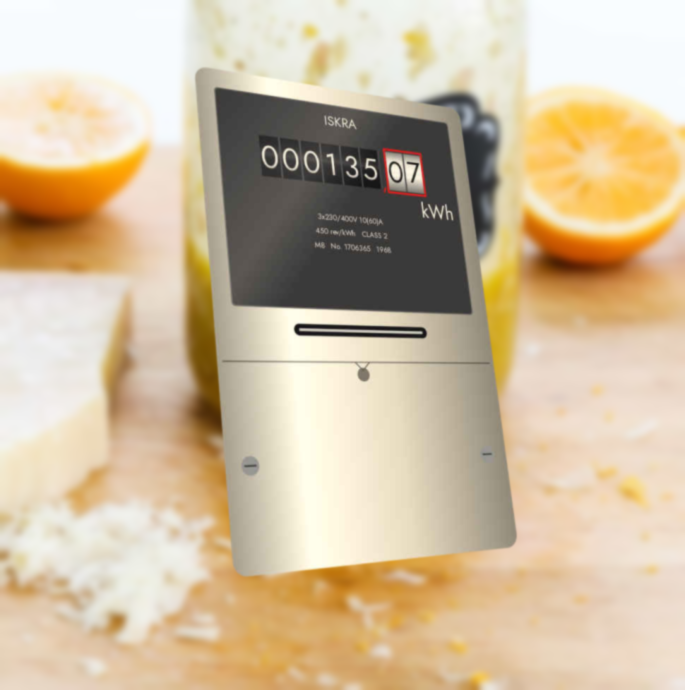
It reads **135.07** kWh
